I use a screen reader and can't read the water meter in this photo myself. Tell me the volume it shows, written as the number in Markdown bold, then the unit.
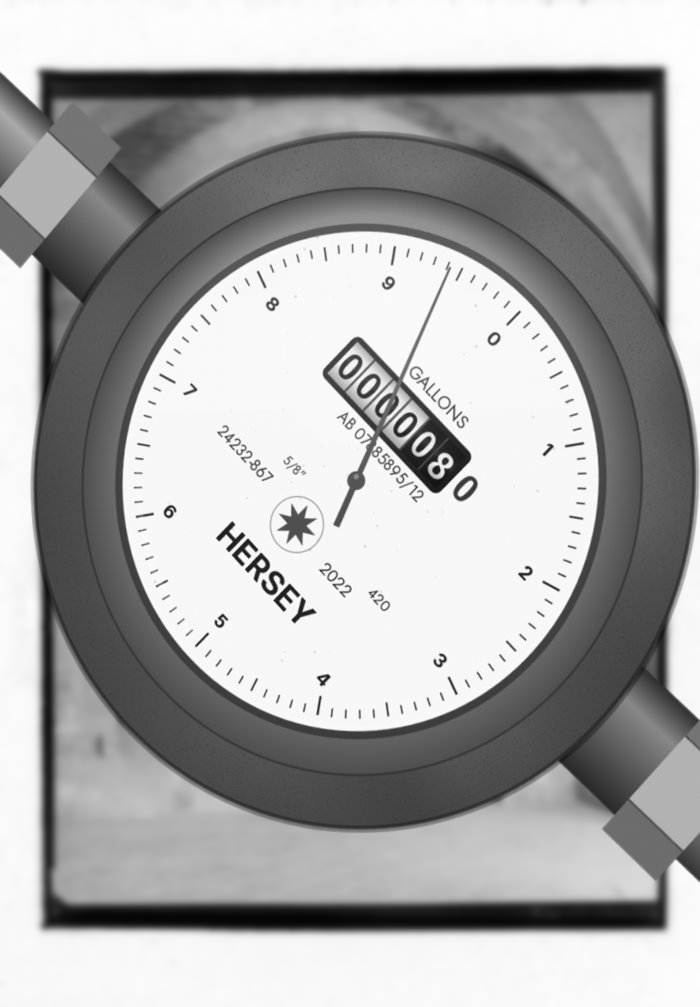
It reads **79.4** gal
